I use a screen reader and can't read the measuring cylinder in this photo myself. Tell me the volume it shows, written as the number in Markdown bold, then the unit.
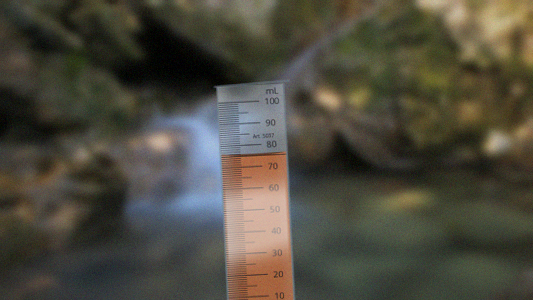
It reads **75** mL
